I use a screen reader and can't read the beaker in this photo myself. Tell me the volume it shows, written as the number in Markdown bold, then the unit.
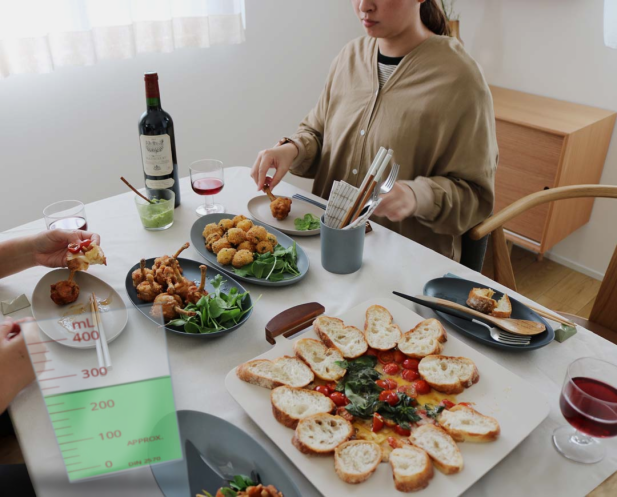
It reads **250** mL
